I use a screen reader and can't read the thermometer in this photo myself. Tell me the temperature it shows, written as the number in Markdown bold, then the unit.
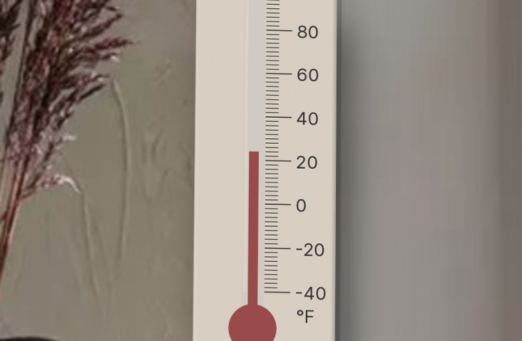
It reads **24** °F
